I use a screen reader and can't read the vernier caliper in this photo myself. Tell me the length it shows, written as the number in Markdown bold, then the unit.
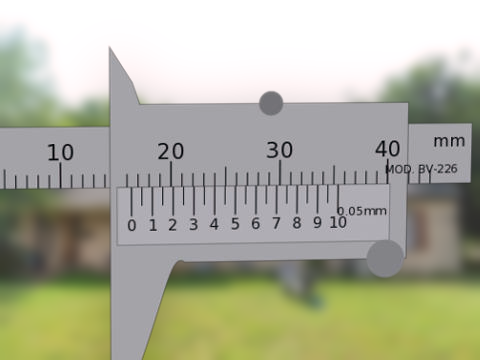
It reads **16.4** mm
